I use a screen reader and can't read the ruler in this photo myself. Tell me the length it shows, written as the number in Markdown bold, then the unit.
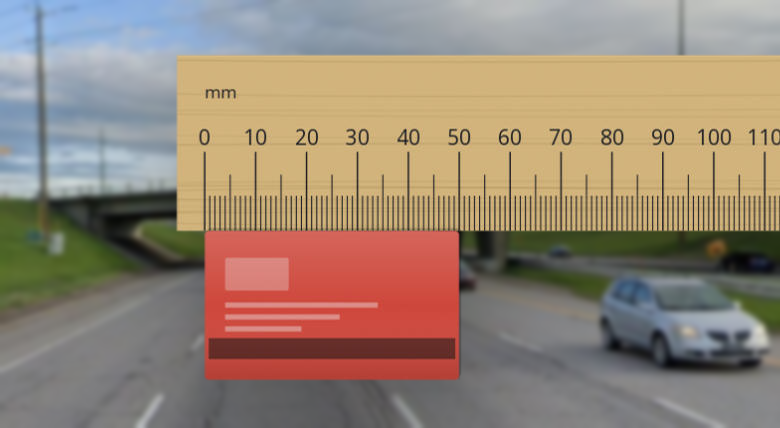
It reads **50** mm
